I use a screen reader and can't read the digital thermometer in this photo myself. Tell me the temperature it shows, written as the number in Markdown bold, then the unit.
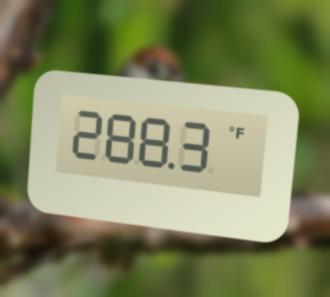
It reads **288.3** °F
